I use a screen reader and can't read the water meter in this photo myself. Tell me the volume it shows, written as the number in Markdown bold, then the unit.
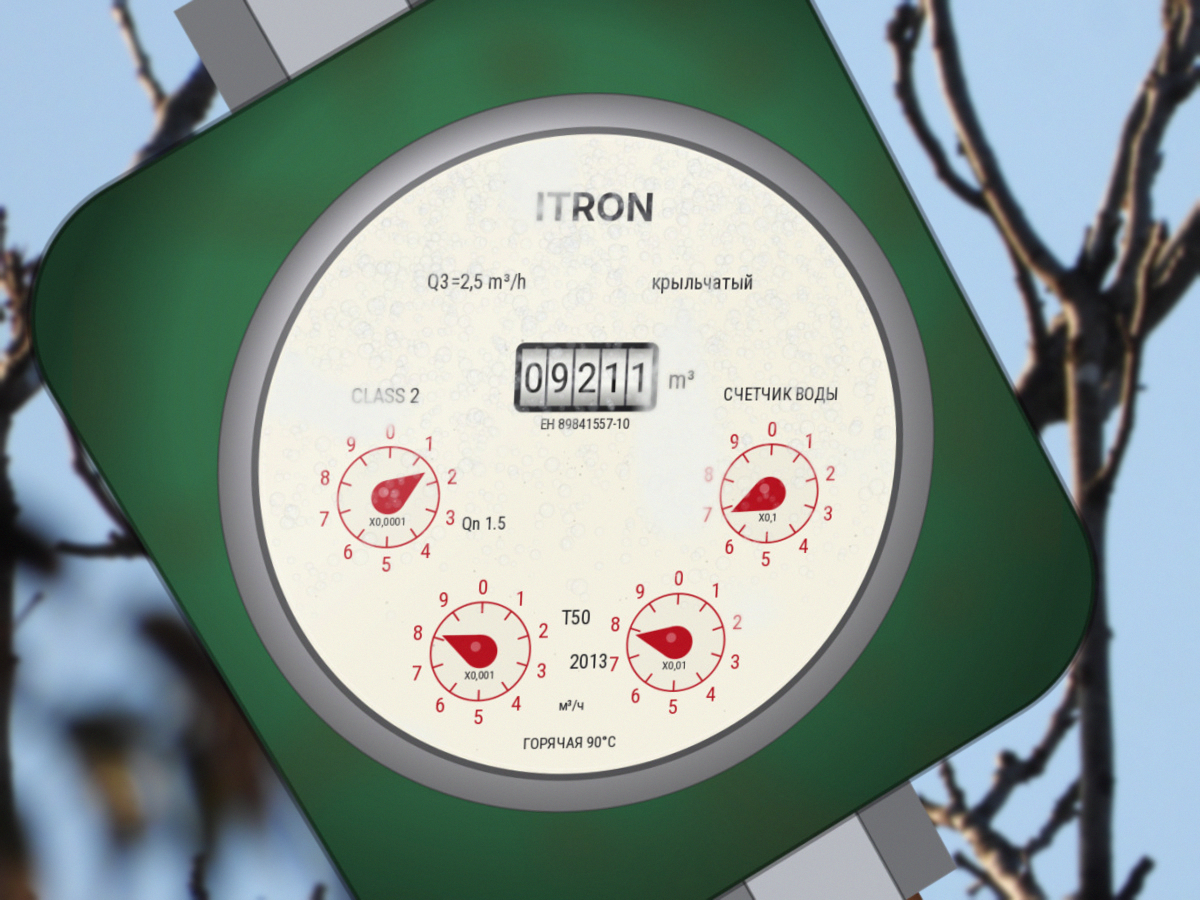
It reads **9211.6781** m³
